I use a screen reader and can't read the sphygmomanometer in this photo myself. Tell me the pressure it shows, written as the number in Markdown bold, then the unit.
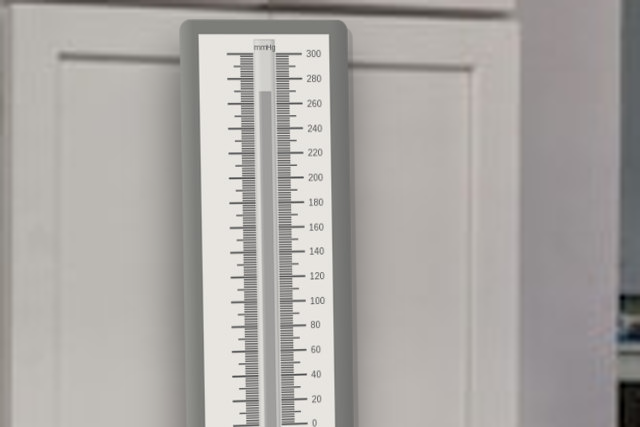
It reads **270** mmHg
